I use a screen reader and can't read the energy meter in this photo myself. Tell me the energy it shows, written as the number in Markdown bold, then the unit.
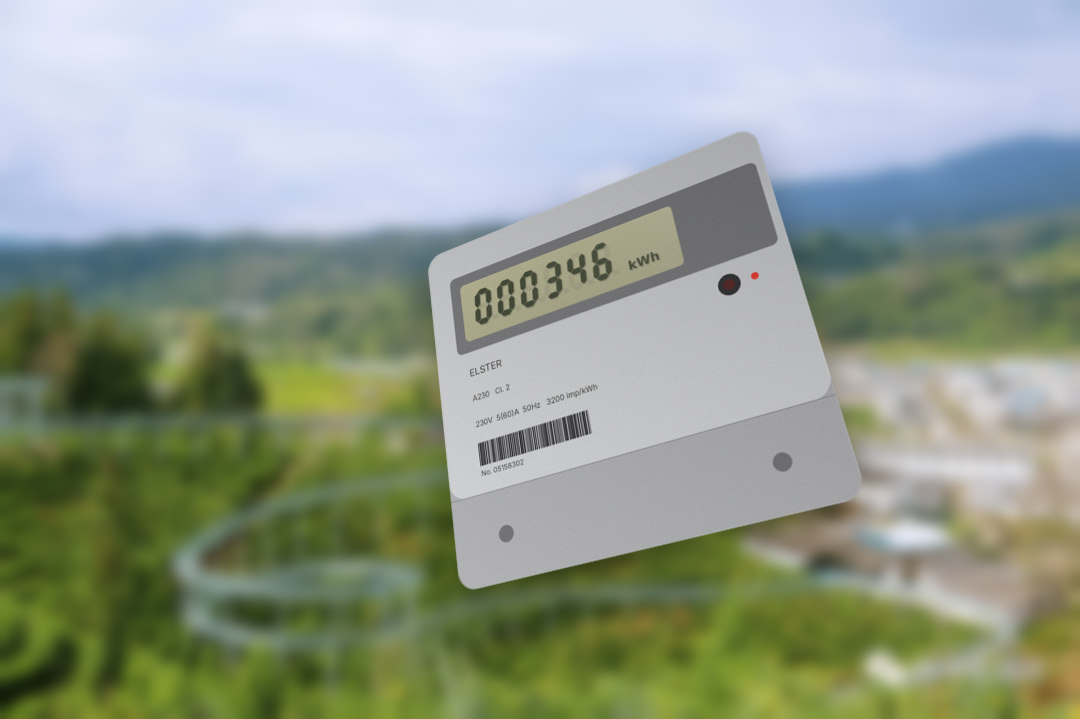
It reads **346** kWh
